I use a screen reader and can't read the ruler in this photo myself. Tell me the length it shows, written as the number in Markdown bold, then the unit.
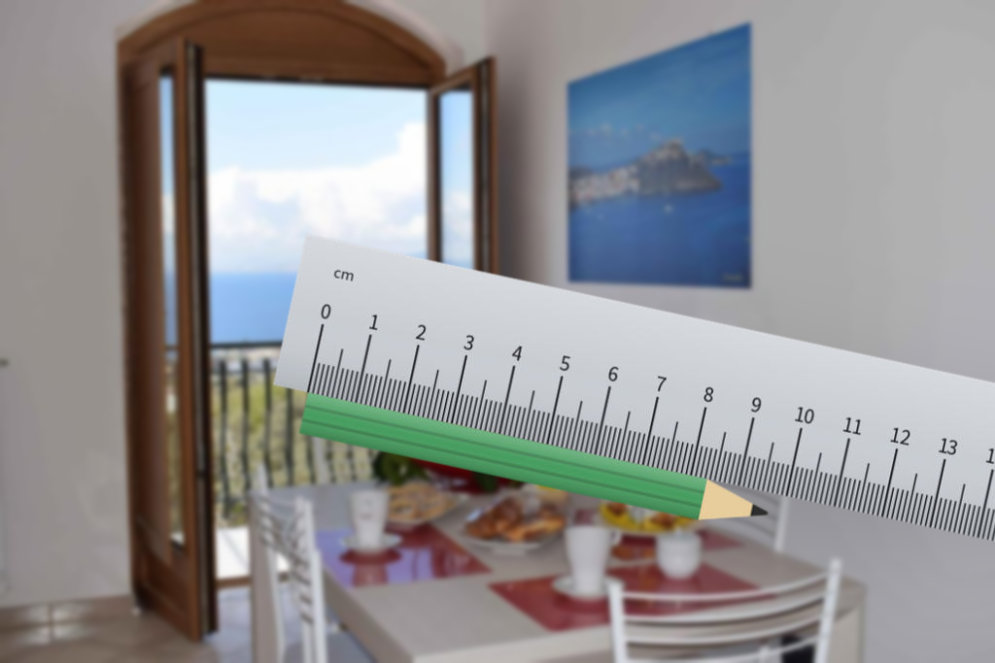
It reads **9.7** cm
